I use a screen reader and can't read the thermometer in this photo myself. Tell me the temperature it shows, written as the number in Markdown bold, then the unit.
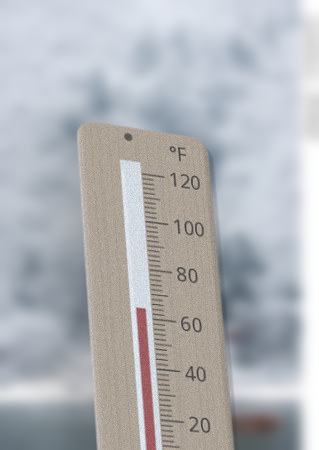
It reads **64** °F
